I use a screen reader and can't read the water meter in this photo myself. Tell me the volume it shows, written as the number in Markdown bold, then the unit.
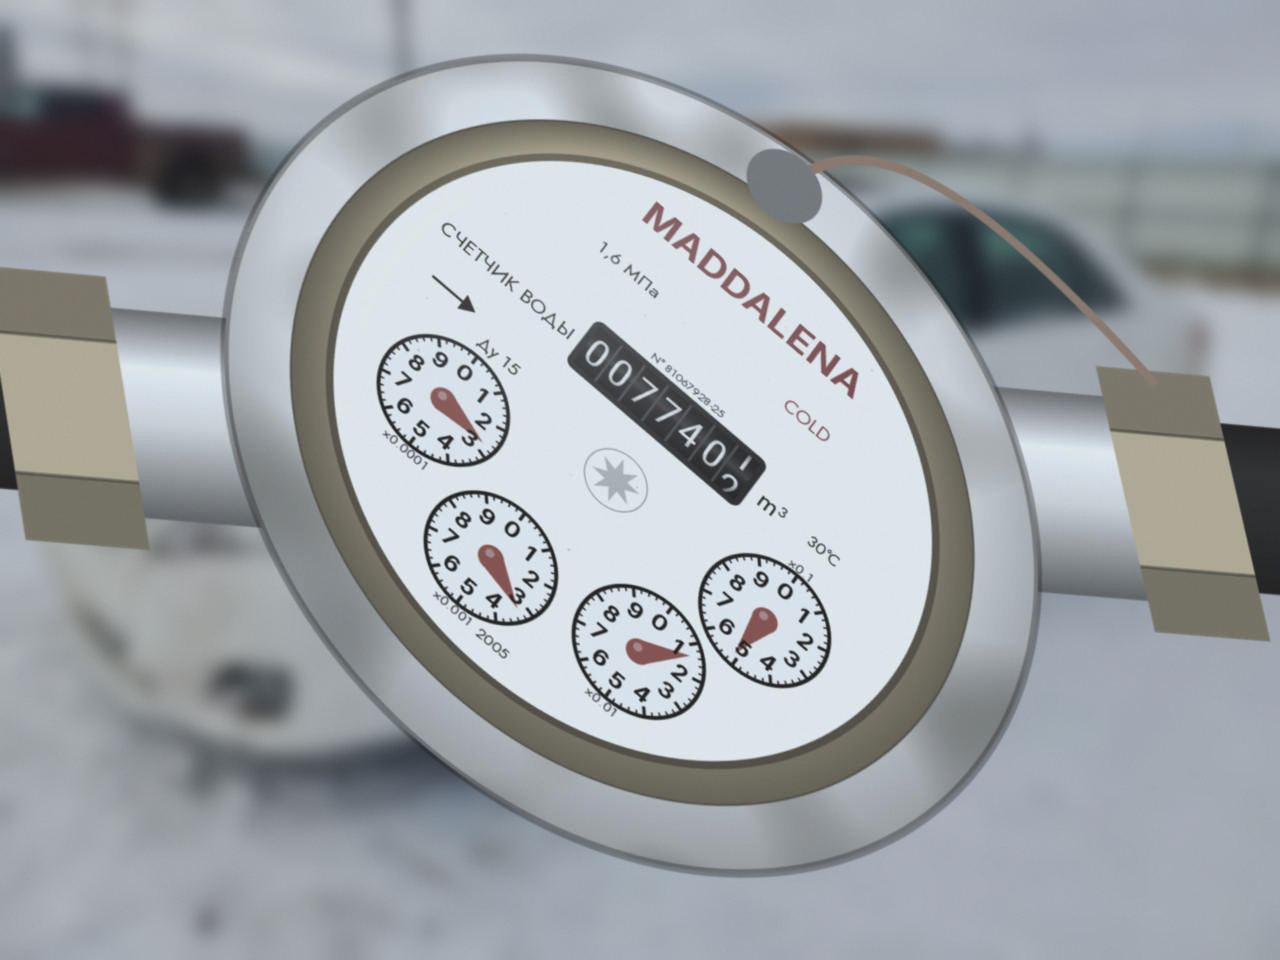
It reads **77401.5132** m³
